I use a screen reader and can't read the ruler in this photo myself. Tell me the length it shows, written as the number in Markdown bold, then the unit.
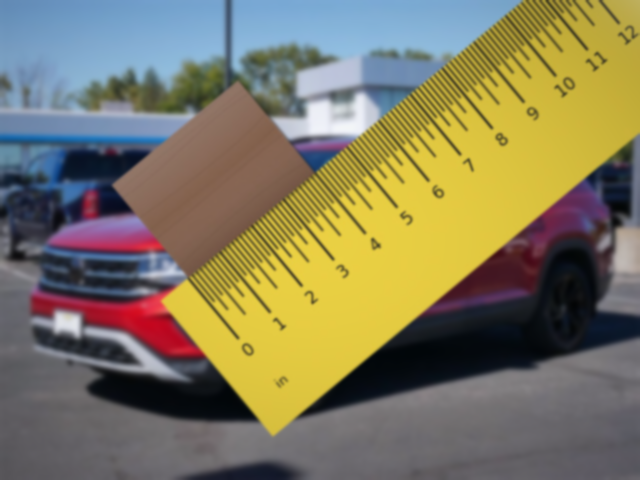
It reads **4** in
